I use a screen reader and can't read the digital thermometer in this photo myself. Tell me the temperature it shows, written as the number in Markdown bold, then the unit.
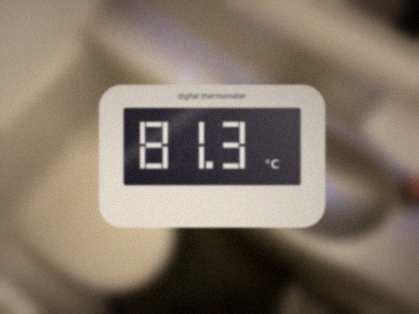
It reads **81.3** °C
